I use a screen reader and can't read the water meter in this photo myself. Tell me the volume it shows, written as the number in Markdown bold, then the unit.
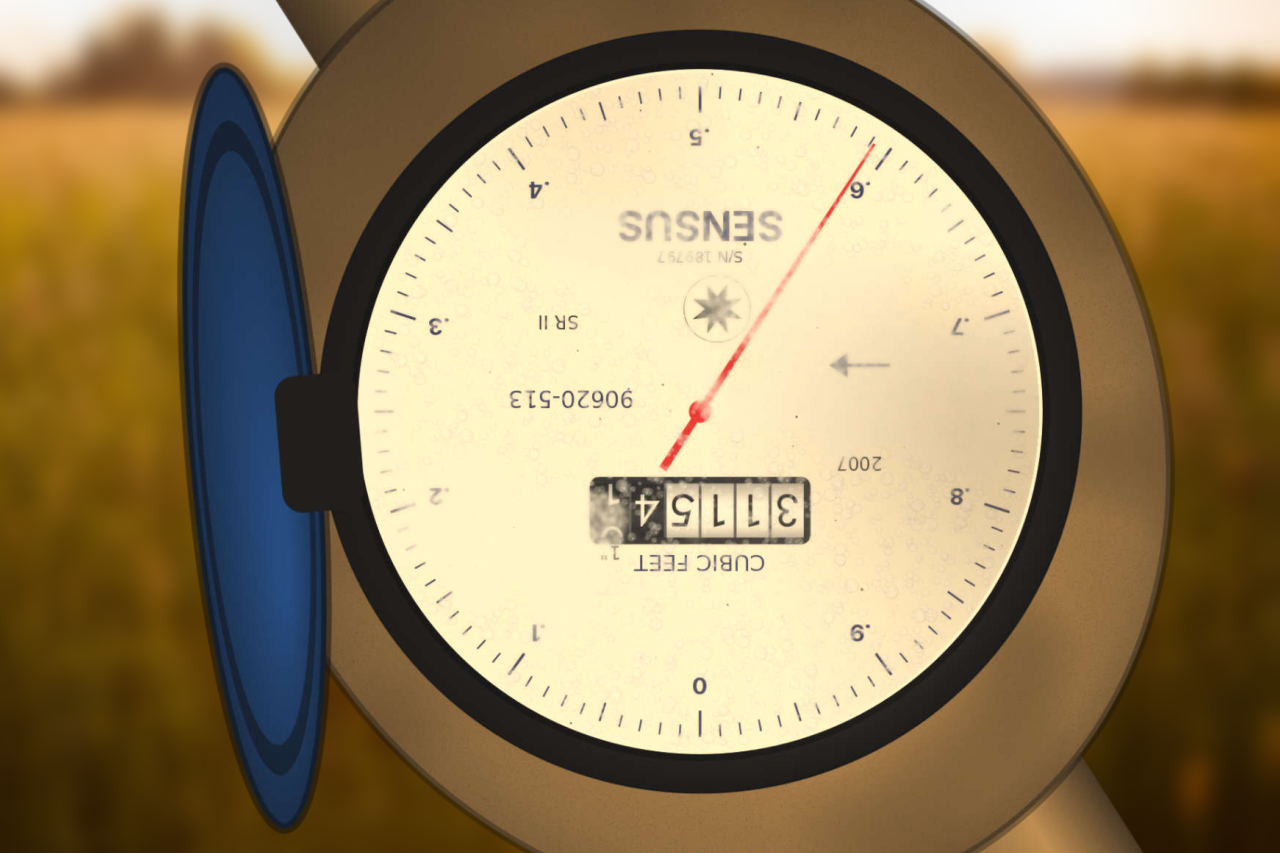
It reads **311540.59** ft³
